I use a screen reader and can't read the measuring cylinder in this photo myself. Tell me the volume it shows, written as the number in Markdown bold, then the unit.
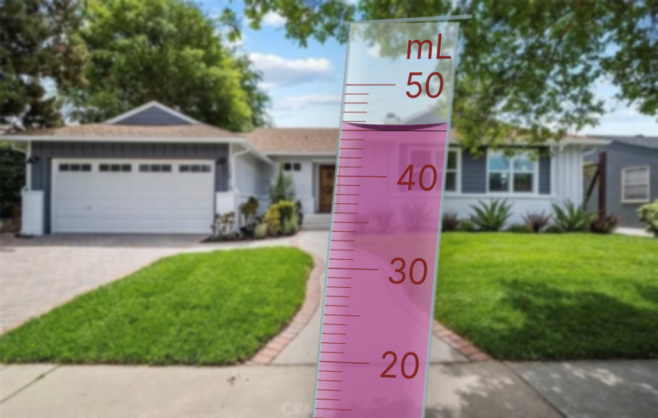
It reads **45** mL
